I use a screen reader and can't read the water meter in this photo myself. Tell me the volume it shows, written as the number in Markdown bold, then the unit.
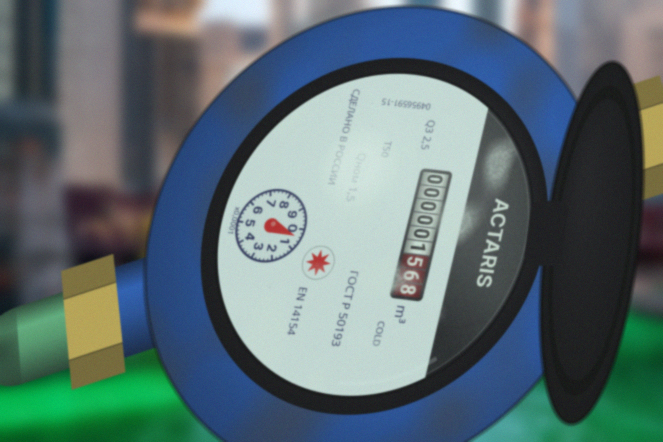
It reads **1.5680** m³
